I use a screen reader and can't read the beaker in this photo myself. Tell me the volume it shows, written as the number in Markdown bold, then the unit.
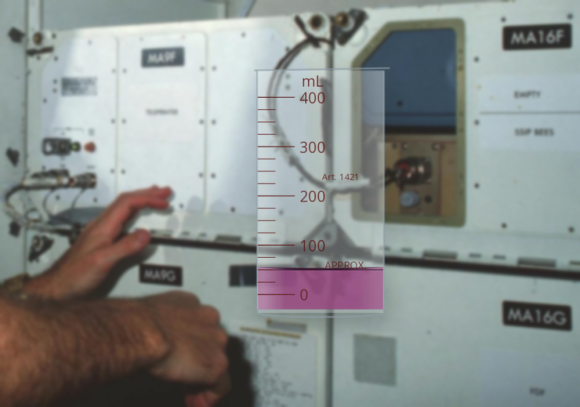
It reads **50** mL
